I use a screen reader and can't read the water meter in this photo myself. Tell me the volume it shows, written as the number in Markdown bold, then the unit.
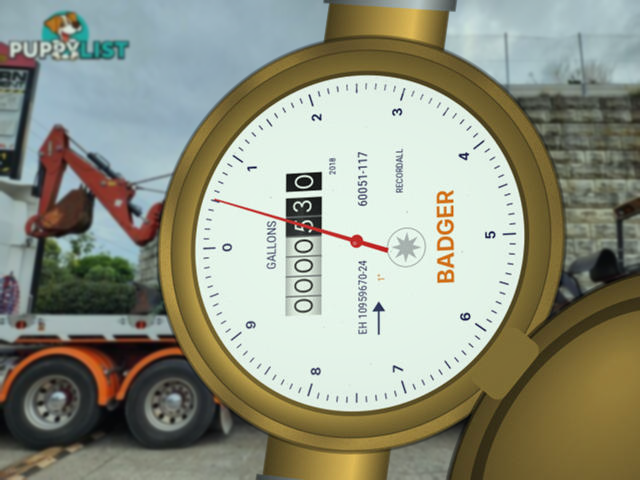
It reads **530.5** gal
